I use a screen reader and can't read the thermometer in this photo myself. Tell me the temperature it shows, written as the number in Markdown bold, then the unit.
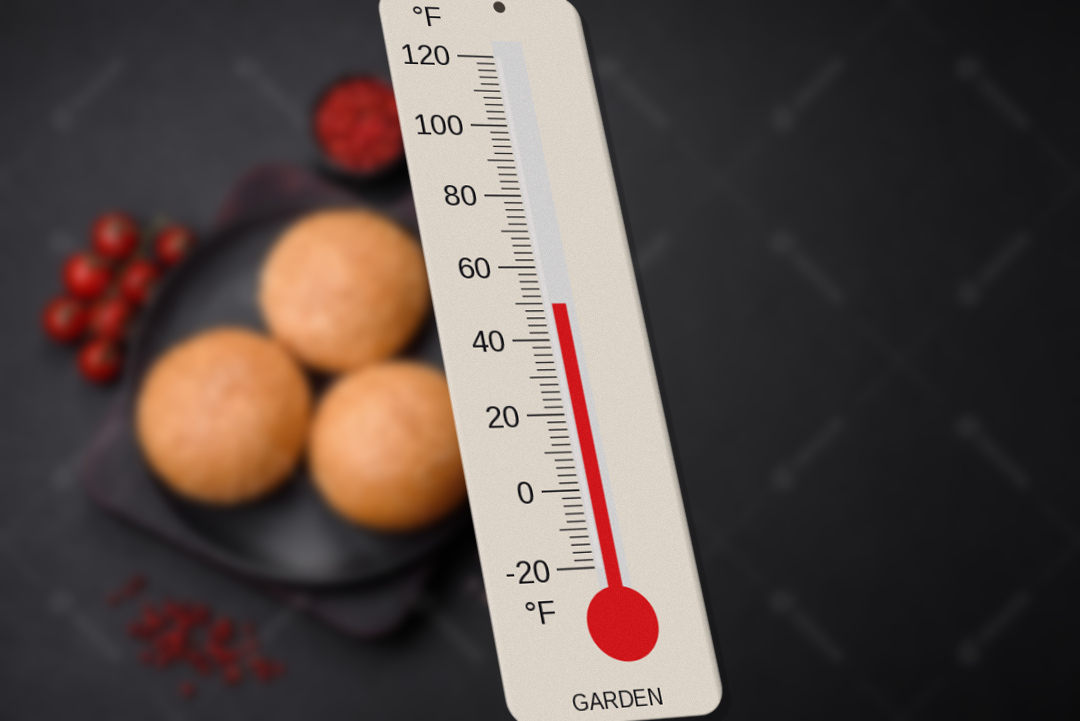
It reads **50** °F
